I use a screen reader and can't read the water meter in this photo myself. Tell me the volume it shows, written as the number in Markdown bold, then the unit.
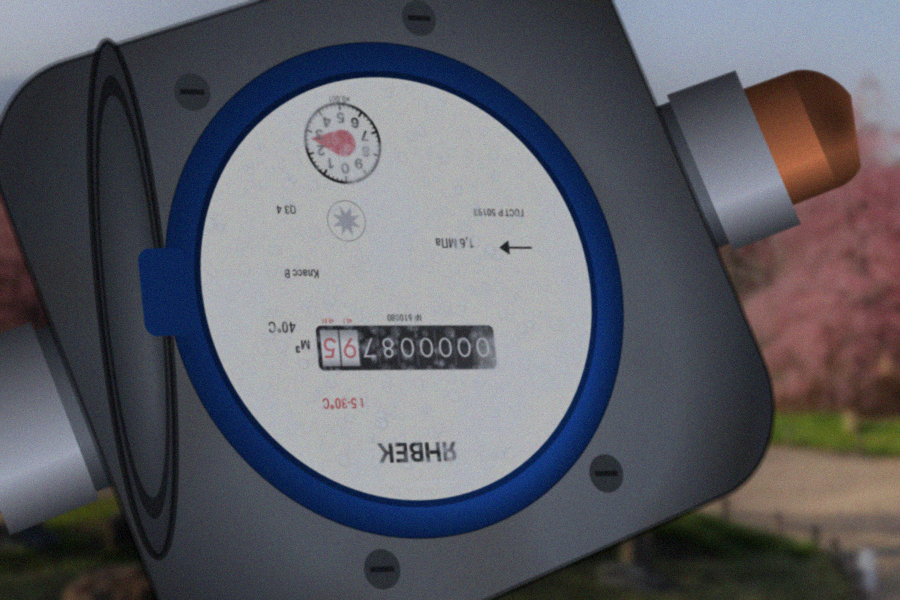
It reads **87.952** m³
